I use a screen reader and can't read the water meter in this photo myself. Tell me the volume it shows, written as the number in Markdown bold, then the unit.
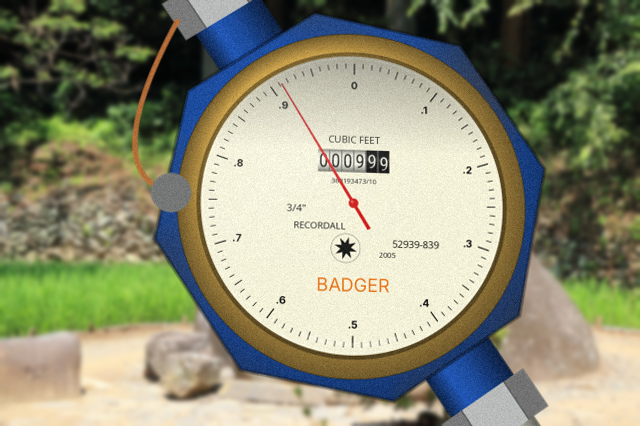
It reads **998.91** ft³
